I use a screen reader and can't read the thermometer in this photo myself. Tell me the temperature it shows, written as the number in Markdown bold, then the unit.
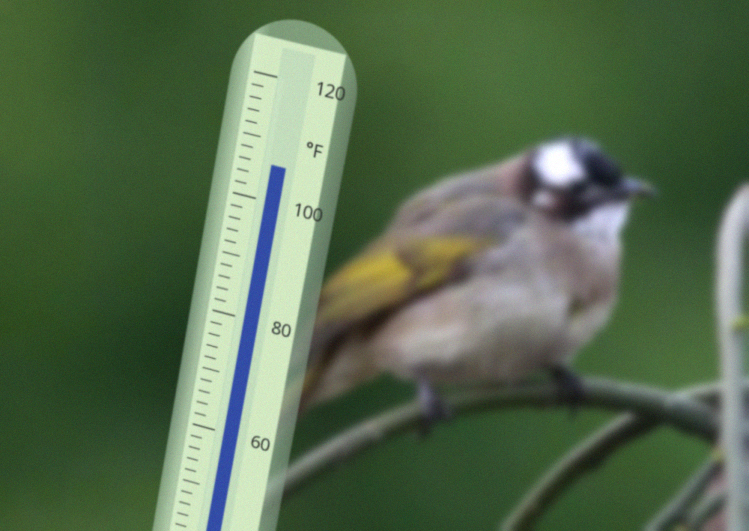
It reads **106** °F
